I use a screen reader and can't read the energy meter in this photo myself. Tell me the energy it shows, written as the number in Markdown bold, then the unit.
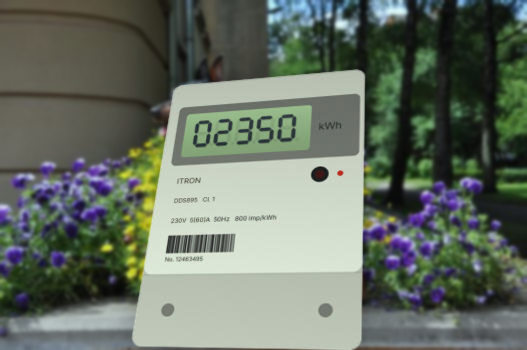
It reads **2350** kWh
